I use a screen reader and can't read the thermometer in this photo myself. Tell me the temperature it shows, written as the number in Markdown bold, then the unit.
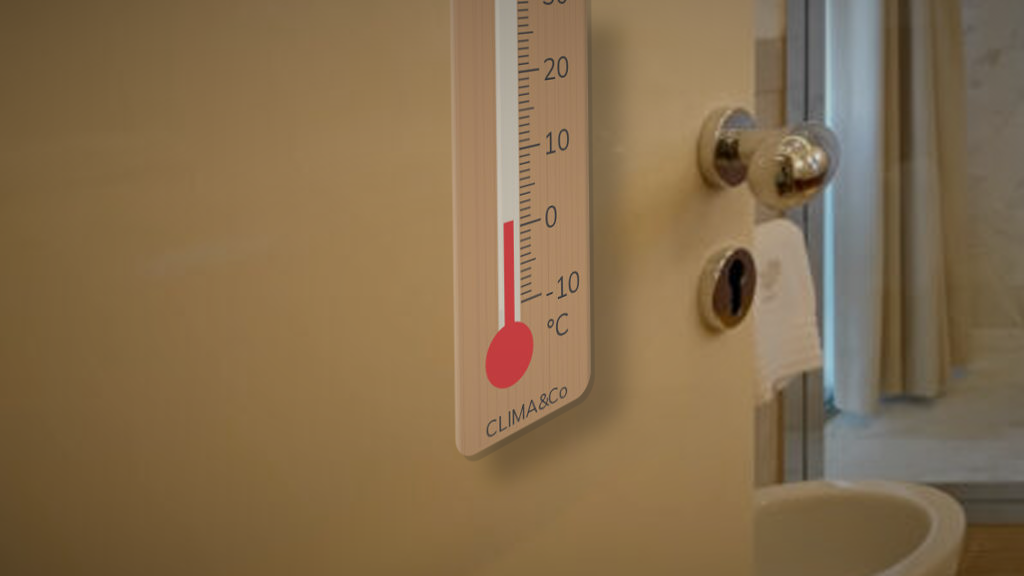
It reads **1** °C
